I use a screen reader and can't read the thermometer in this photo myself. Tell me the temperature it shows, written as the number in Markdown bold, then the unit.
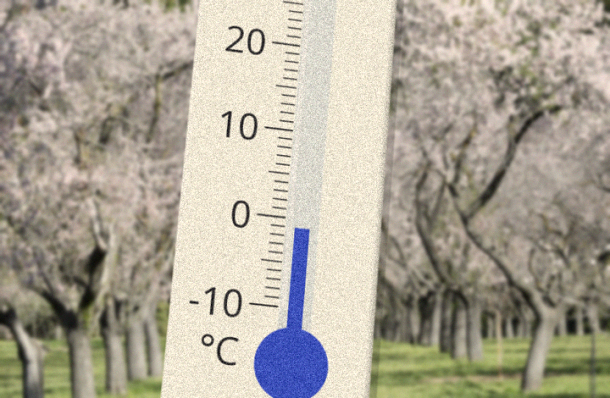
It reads **-1** °C
